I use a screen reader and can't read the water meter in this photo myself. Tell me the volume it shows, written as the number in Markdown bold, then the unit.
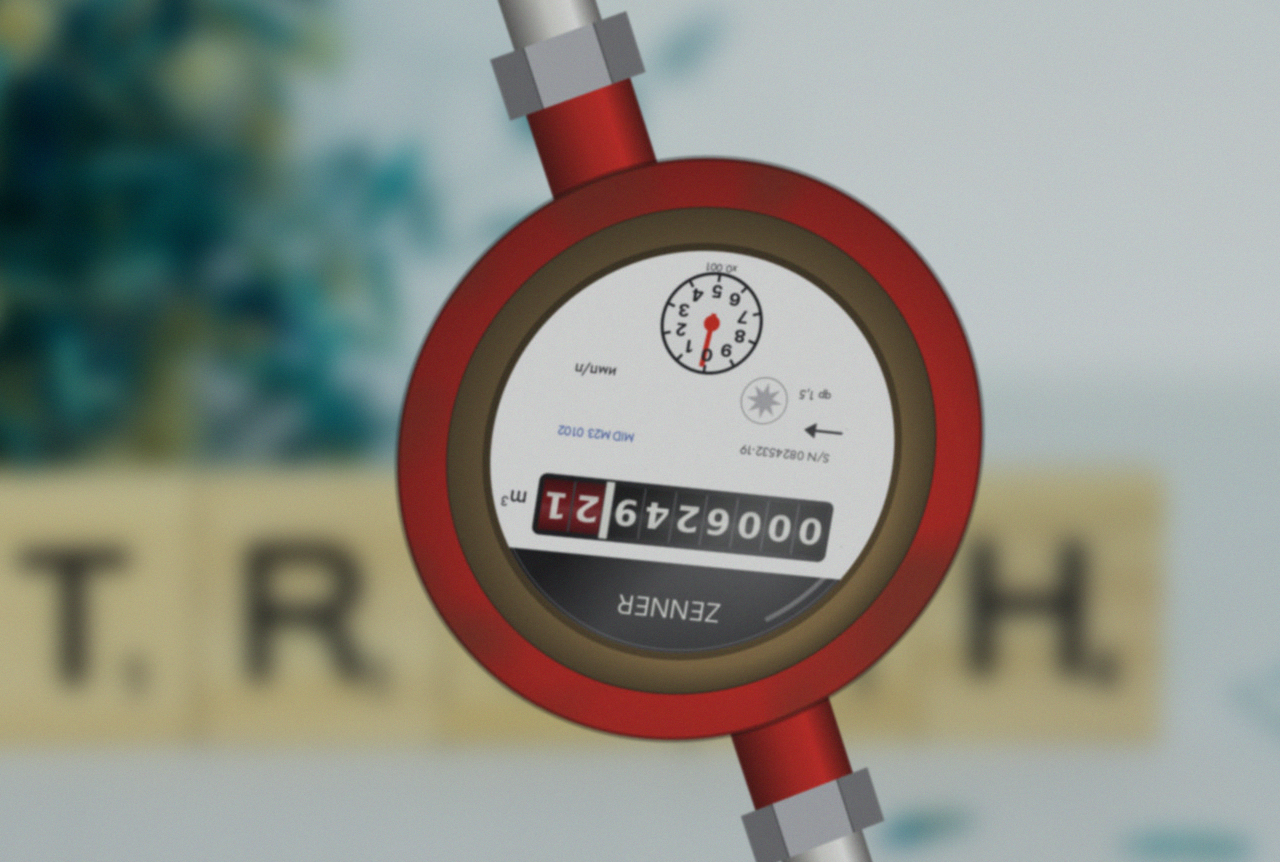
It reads **6249.210** m³
